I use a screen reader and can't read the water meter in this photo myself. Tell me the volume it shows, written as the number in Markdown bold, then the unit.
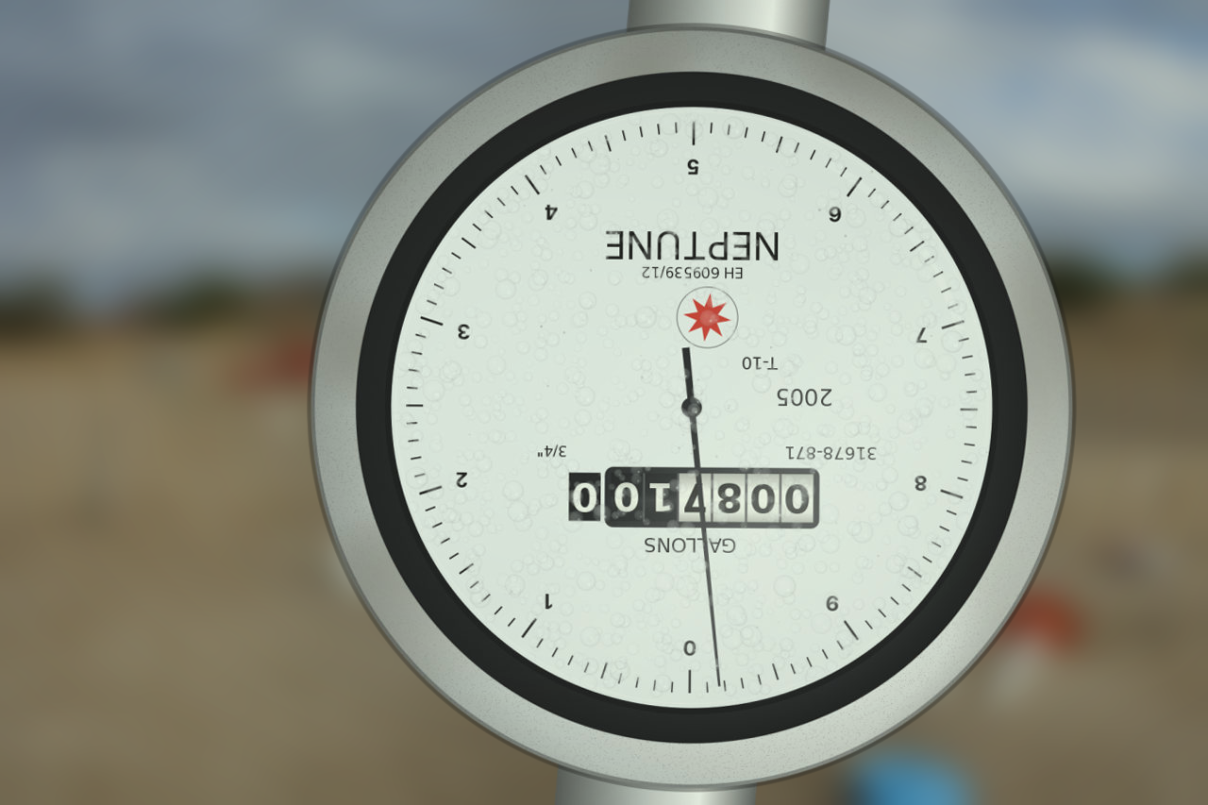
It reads **87099.8** gal
